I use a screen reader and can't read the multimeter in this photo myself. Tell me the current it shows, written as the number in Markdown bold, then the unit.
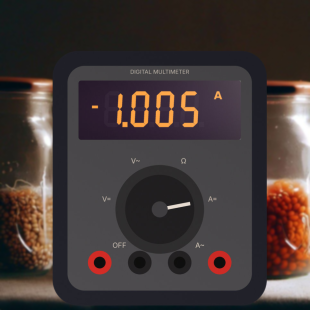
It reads **-1.005** A
